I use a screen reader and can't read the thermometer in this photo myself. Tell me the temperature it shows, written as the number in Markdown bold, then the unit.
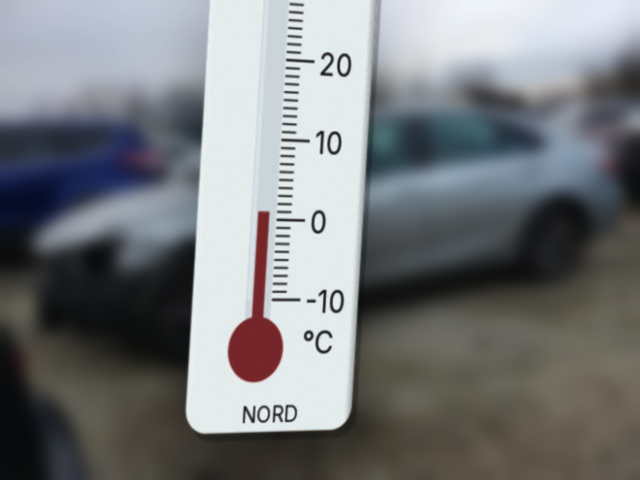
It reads **1** °C
